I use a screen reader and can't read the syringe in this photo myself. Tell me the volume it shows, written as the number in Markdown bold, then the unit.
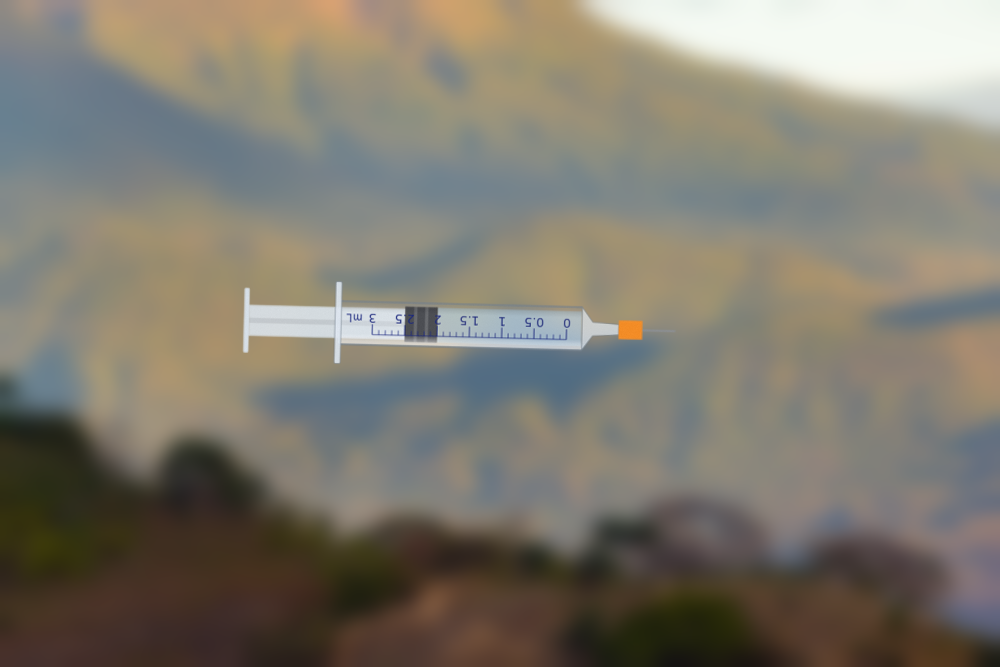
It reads **2** mL
